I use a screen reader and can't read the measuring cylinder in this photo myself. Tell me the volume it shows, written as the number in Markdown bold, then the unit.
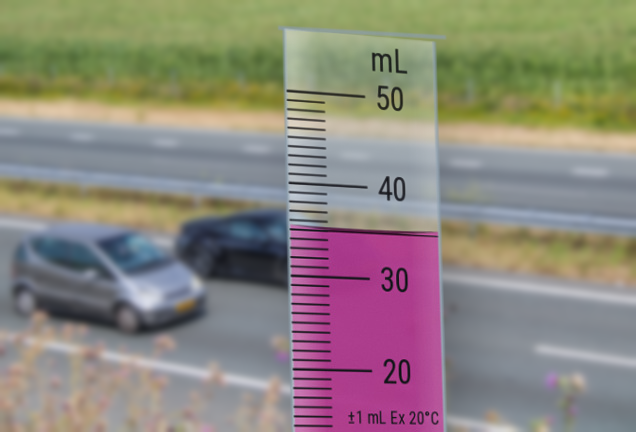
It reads **35** mL
